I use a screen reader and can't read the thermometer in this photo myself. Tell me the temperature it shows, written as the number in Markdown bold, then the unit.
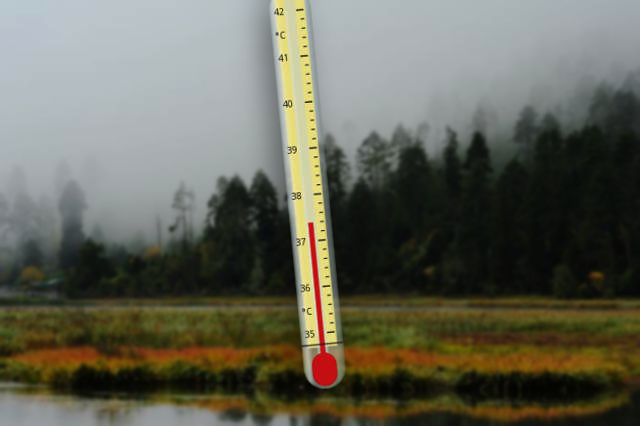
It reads **37.4** °C
